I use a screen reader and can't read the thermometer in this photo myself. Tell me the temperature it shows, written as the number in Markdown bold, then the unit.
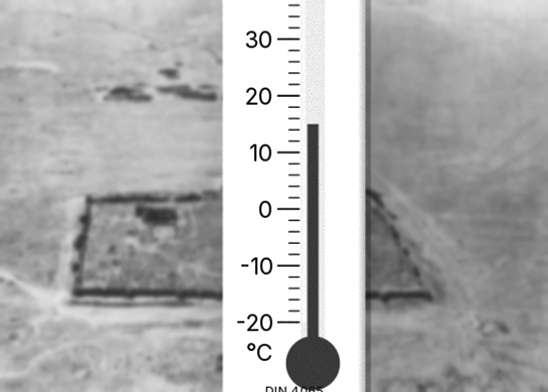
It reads **15** °C
